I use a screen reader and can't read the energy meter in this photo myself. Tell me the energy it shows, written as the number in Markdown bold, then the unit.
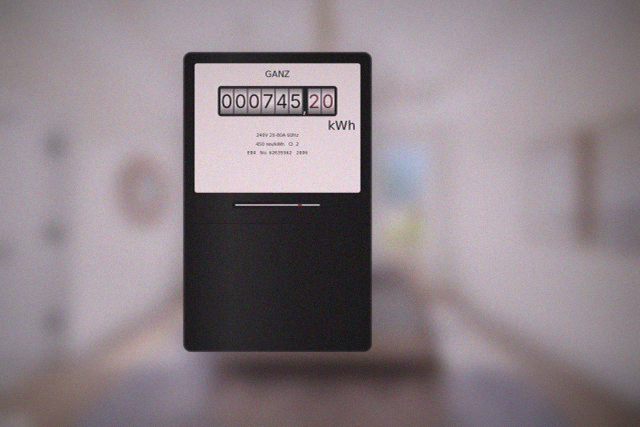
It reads **745.20** kWh
